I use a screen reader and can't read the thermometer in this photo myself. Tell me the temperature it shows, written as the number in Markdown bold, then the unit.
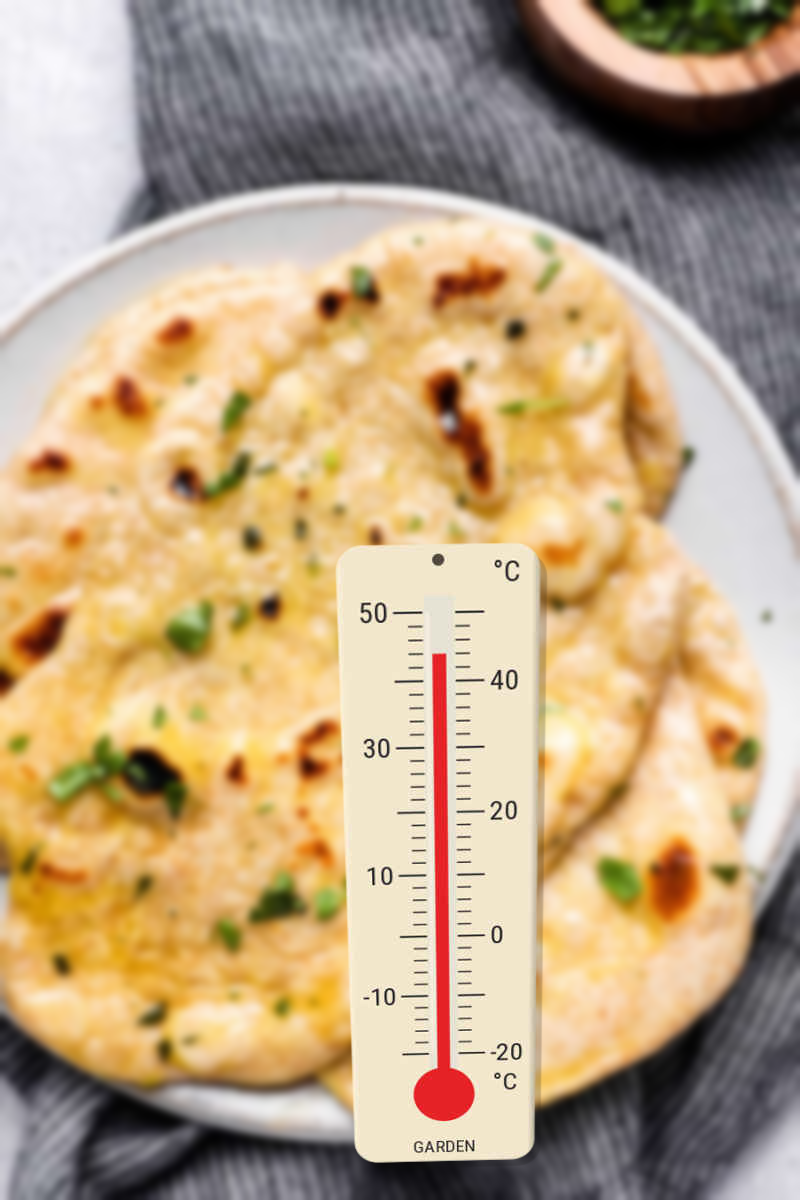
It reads **44** °C
